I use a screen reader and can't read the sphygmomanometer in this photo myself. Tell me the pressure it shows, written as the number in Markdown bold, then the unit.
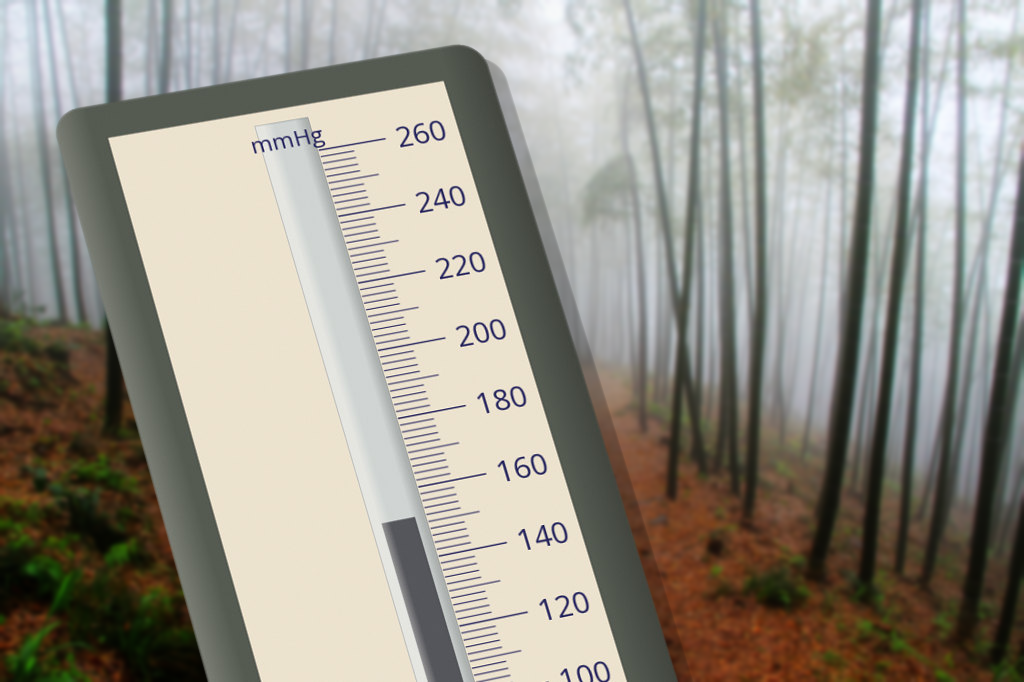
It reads **152** mmHg
